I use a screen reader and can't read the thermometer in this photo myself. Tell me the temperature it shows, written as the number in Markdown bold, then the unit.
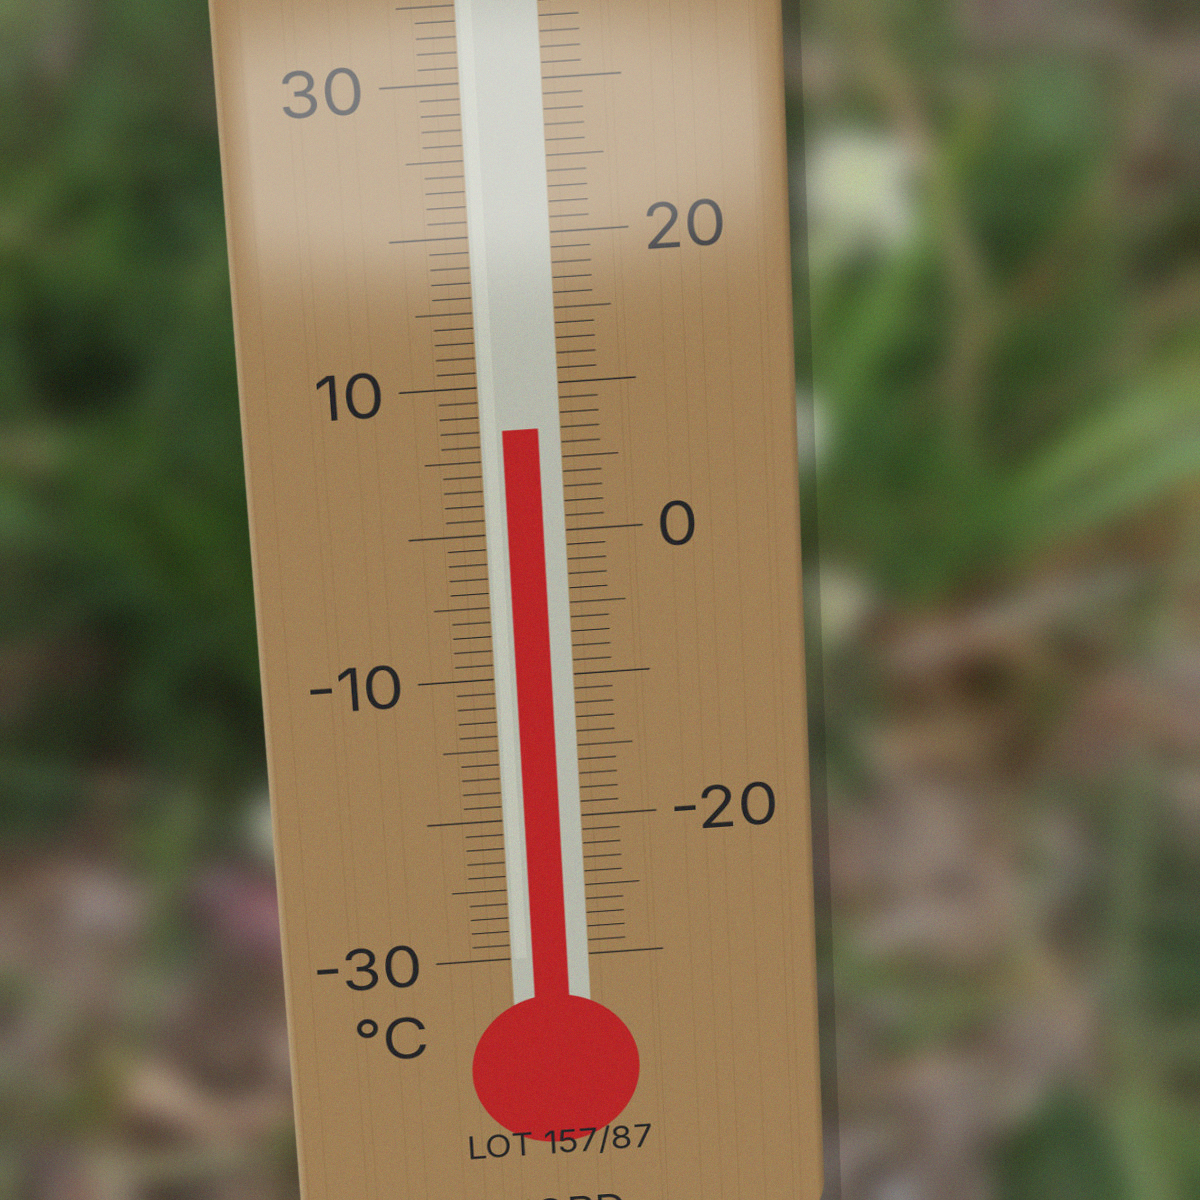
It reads **7** °C
